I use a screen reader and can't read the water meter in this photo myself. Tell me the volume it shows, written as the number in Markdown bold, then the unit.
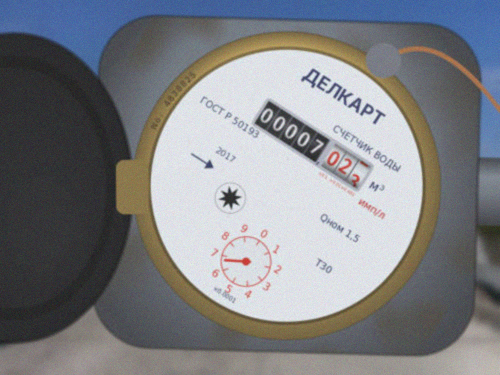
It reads **7.0226** m³
